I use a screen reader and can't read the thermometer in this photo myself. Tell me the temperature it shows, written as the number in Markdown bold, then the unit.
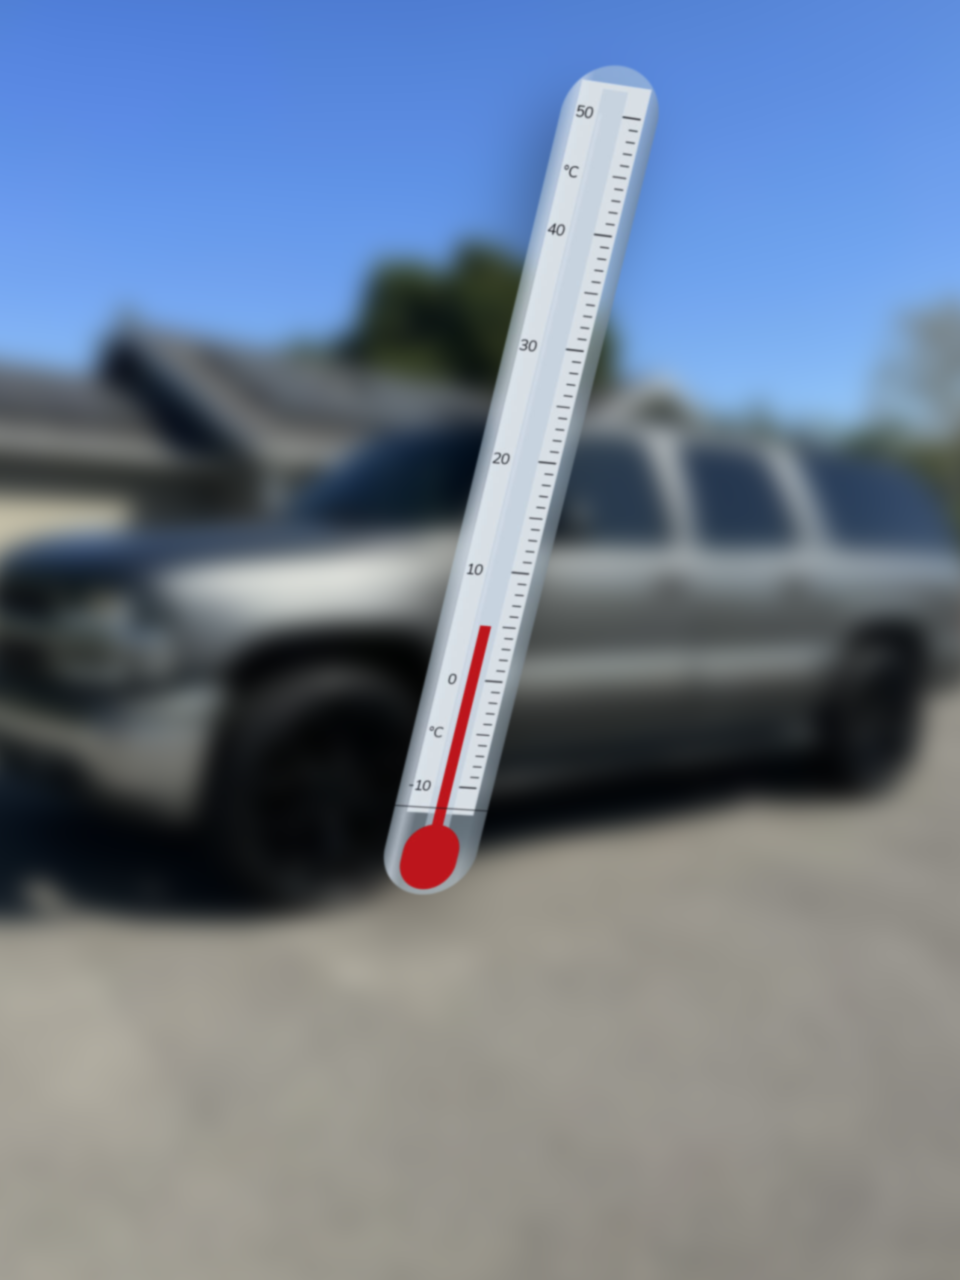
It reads **5** °C
